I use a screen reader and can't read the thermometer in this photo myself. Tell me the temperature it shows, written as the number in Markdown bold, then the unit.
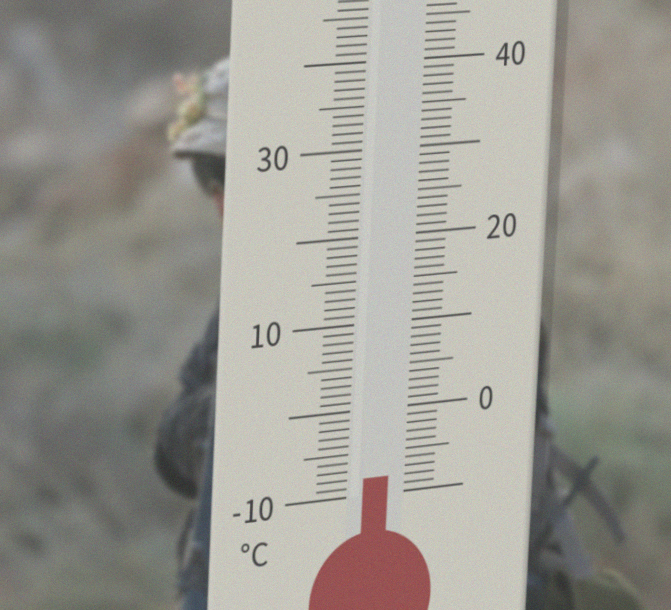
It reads **-8** °C
